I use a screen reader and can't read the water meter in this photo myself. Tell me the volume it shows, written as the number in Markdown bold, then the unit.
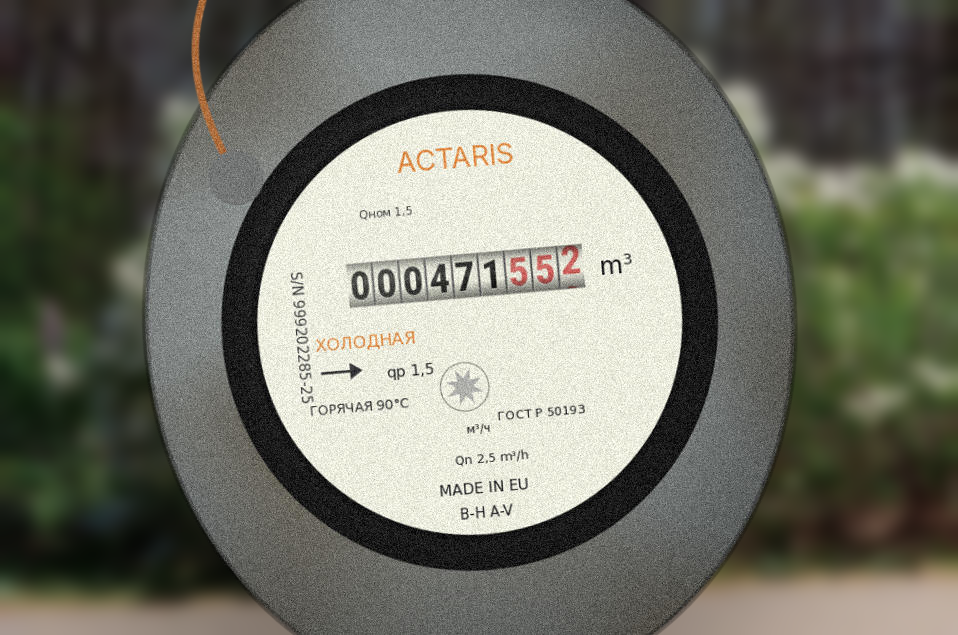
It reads **471.552** m³
